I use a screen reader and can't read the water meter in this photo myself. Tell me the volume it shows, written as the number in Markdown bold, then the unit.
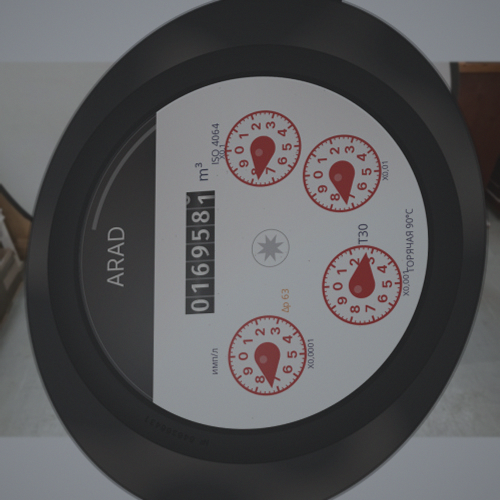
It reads **169580.7727** m³
